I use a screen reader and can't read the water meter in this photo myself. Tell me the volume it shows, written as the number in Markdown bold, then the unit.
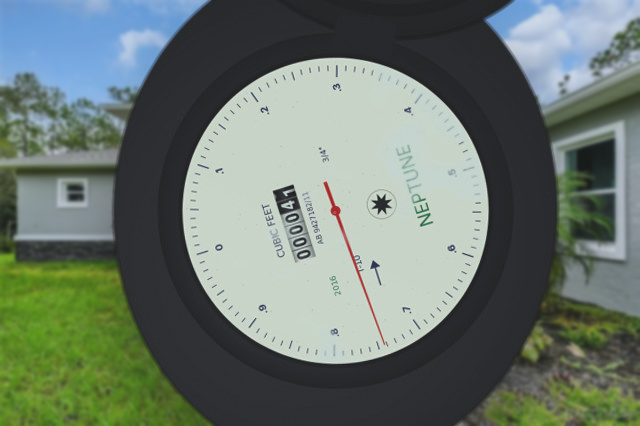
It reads **40.74** ft³
